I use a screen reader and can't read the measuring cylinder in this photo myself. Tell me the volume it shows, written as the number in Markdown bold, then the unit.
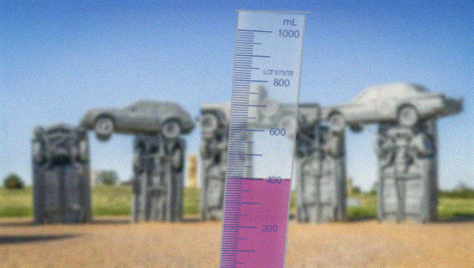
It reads **400** mL
